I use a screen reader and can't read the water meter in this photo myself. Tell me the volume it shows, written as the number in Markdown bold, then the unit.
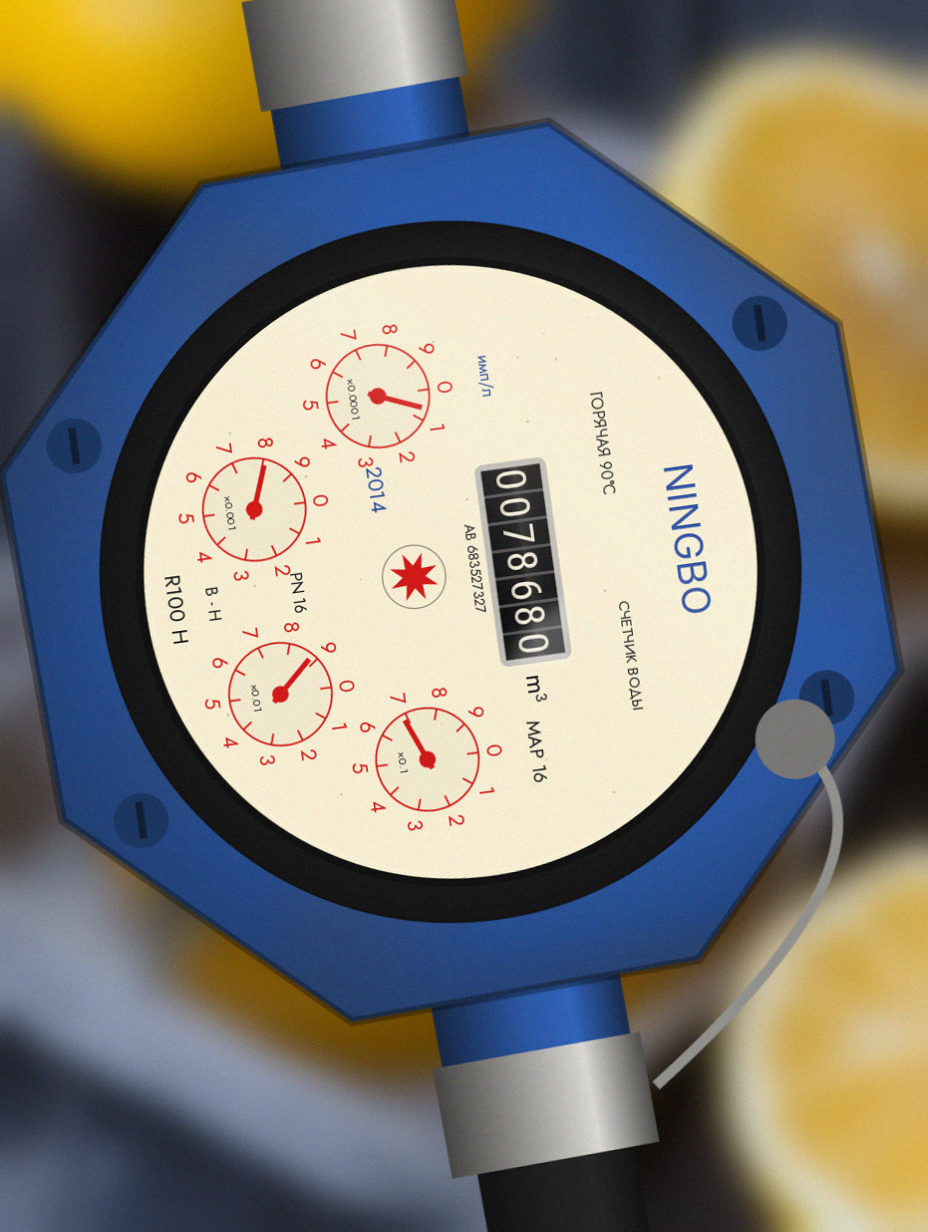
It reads **78680.6880** m³
